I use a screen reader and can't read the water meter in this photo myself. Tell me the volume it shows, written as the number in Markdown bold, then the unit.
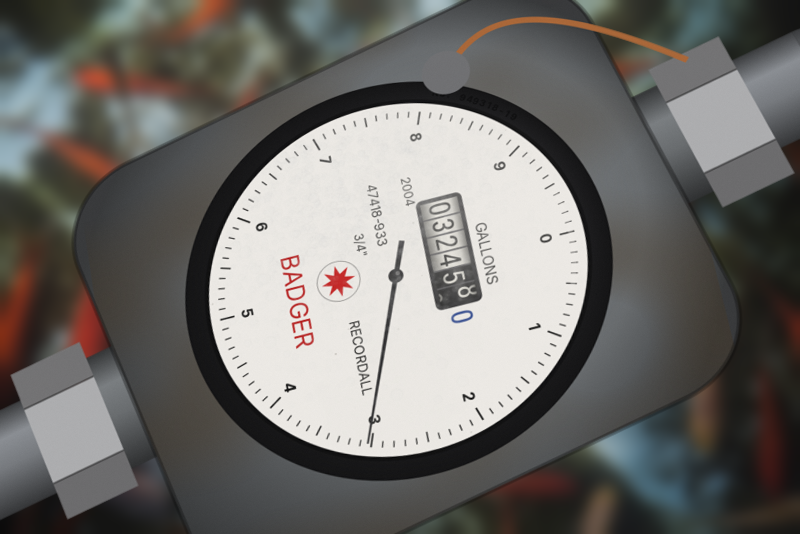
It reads **324583.0** gal
